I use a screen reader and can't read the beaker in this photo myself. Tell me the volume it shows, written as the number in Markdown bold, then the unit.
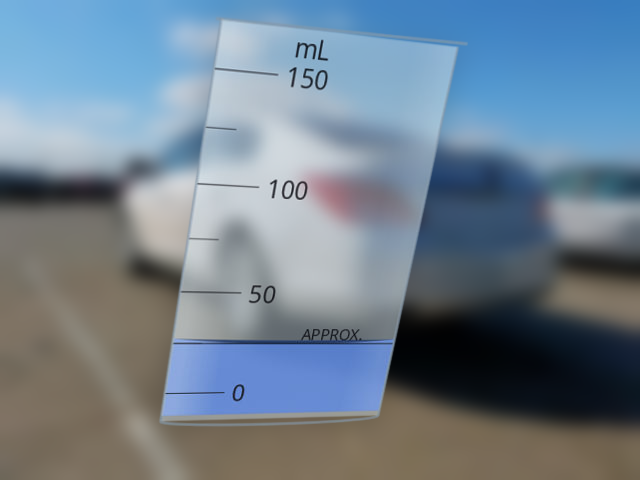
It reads **25** mL
